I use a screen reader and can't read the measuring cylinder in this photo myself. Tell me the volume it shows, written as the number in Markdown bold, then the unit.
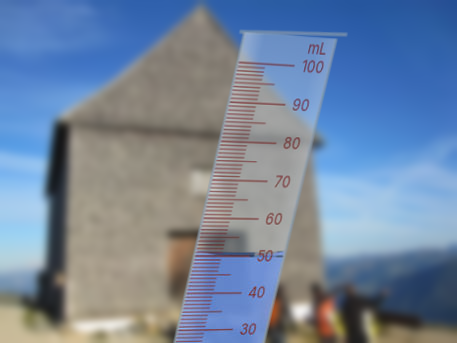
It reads **50** mL
